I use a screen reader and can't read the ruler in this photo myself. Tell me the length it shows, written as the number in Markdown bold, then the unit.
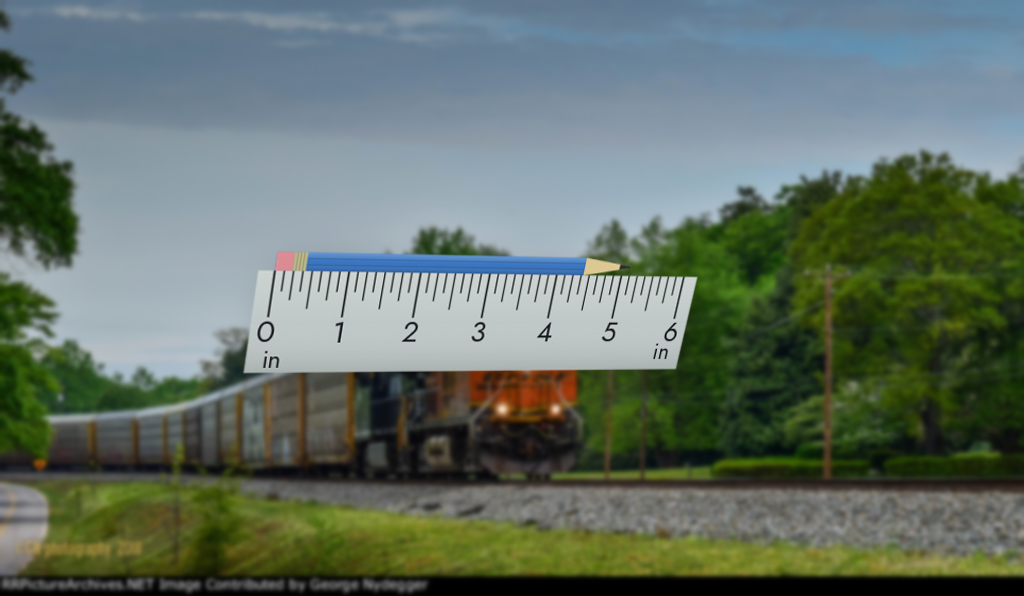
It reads **5.125** in
